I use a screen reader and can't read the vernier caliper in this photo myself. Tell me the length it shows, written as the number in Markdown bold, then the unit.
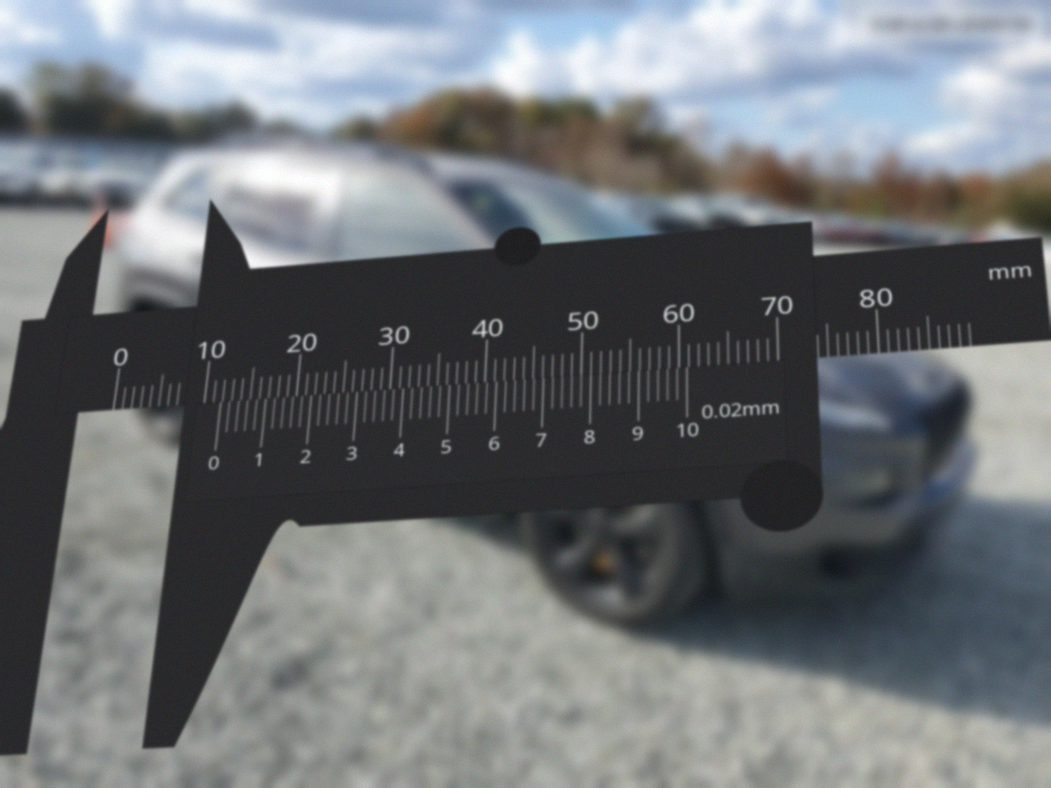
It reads **11.8** mm
